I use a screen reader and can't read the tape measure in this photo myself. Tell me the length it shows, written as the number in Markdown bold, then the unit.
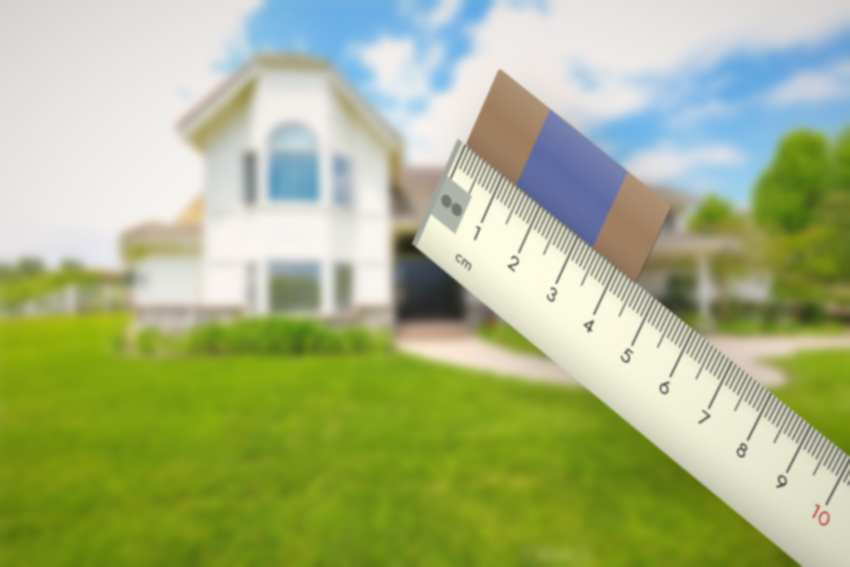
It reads **4.5** cm
